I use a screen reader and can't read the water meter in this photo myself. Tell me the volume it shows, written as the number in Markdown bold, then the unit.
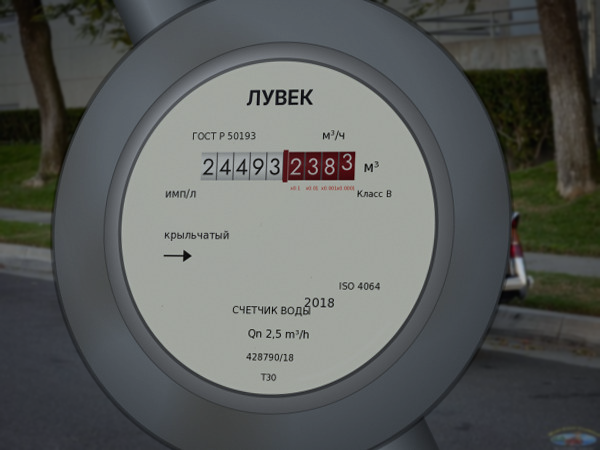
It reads **24493.2383** m³
